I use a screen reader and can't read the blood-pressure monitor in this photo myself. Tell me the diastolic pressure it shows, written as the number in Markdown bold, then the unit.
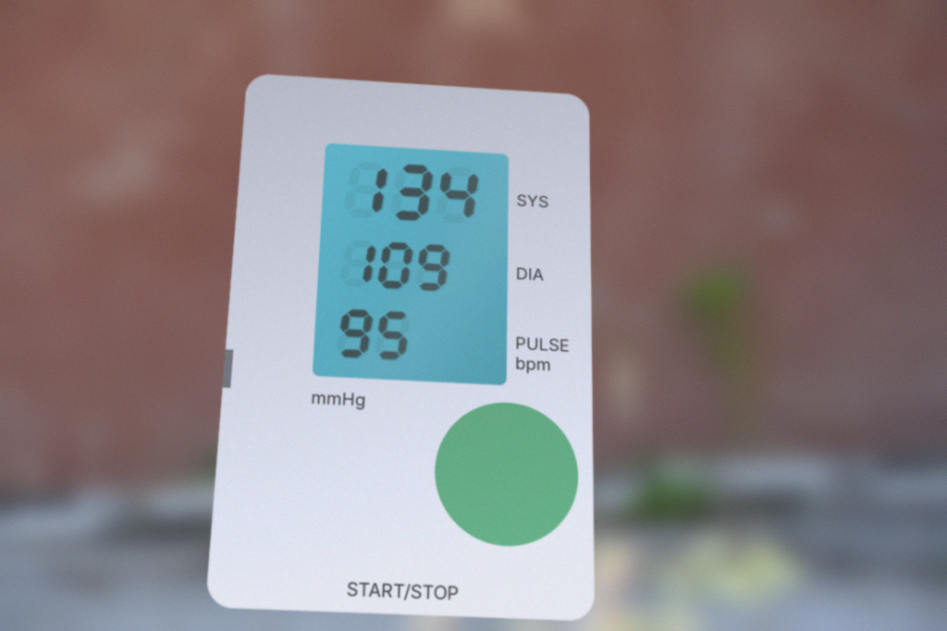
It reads **109** mmHg
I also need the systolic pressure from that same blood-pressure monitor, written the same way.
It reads **134** mmHg
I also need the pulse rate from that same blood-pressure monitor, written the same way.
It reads **95** bpm
